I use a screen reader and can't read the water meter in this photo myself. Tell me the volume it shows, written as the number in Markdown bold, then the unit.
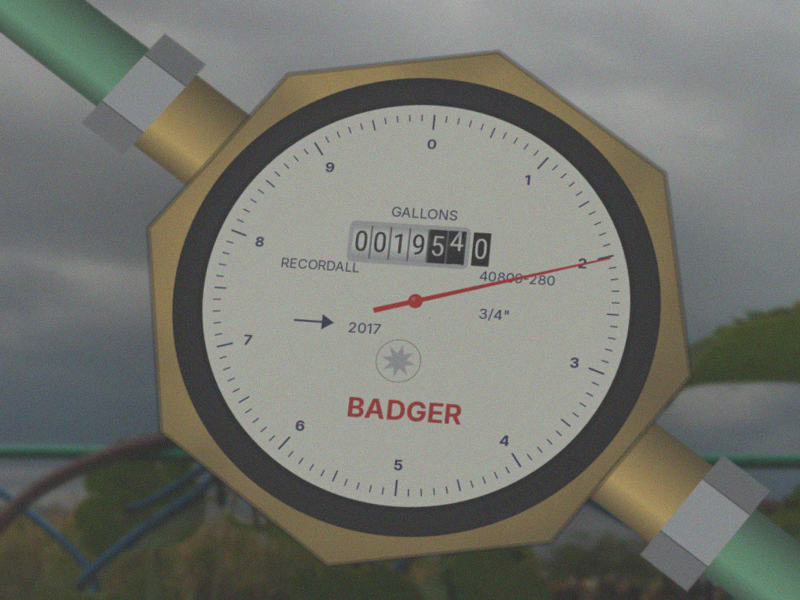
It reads **19542.0** gal
